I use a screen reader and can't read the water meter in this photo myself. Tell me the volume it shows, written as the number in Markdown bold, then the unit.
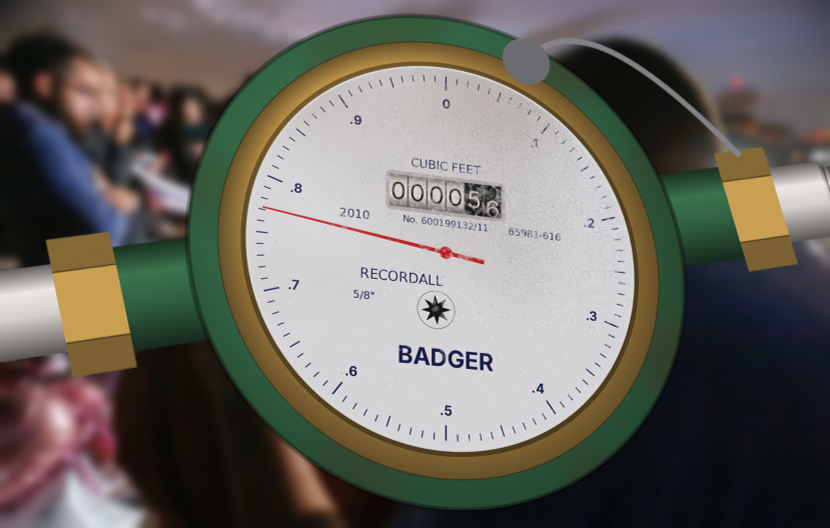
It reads **55.77** ft³
